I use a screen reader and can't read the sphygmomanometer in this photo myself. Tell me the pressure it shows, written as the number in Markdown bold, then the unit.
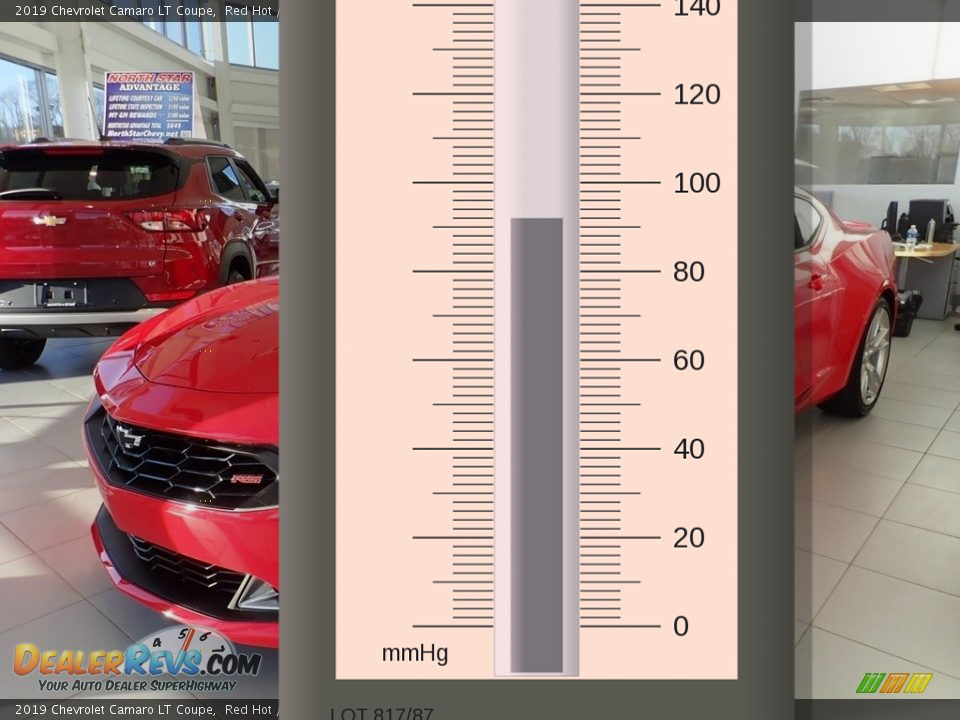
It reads **92** mmHg
